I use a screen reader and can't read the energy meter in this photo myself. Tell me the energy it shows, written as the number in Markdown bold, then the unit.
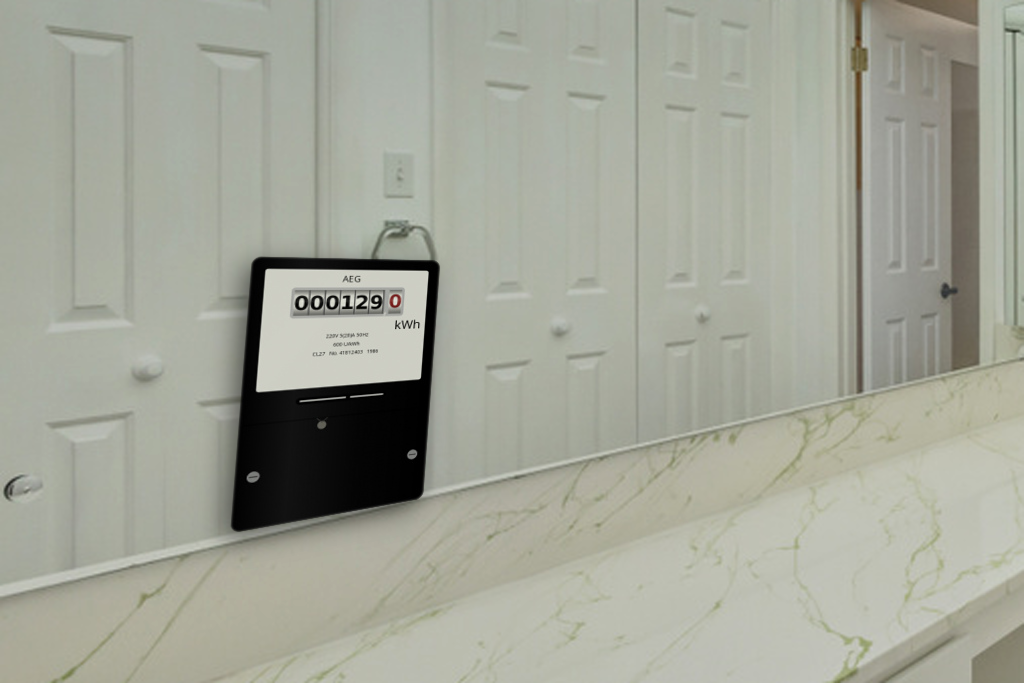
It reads **129.0** kWh
